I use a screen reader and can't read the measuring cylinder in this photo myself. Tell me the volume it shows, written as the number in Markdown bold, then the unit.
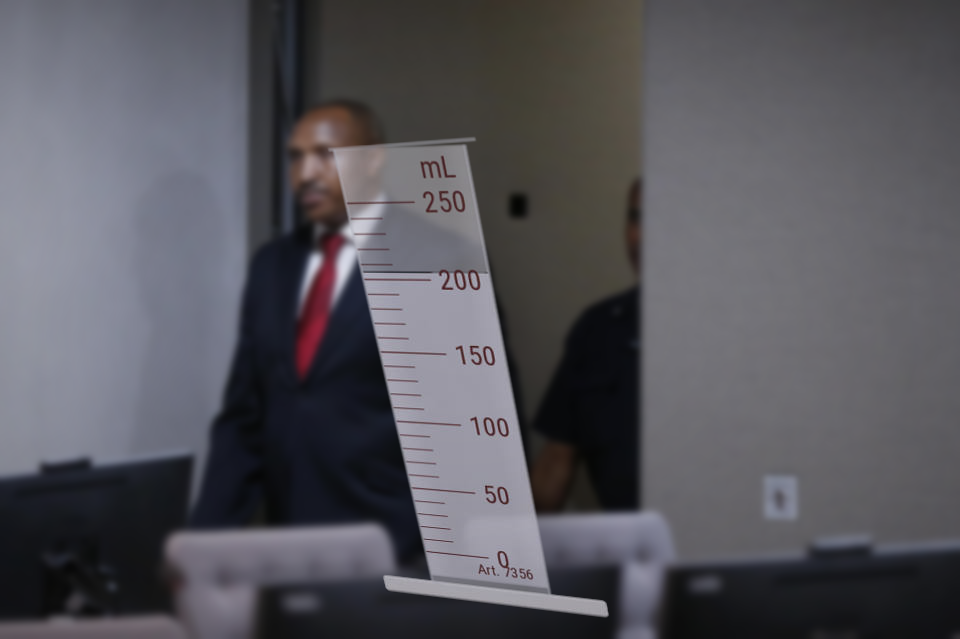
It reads **205** mL
